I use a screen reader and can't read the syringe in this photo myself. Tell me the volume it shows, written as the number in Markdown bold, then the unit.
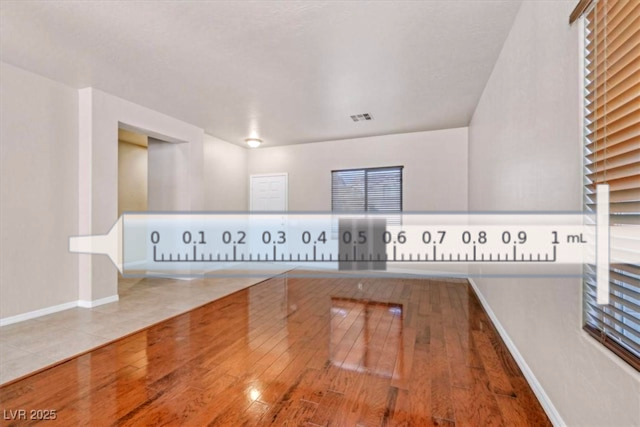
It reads **0.46** mL
